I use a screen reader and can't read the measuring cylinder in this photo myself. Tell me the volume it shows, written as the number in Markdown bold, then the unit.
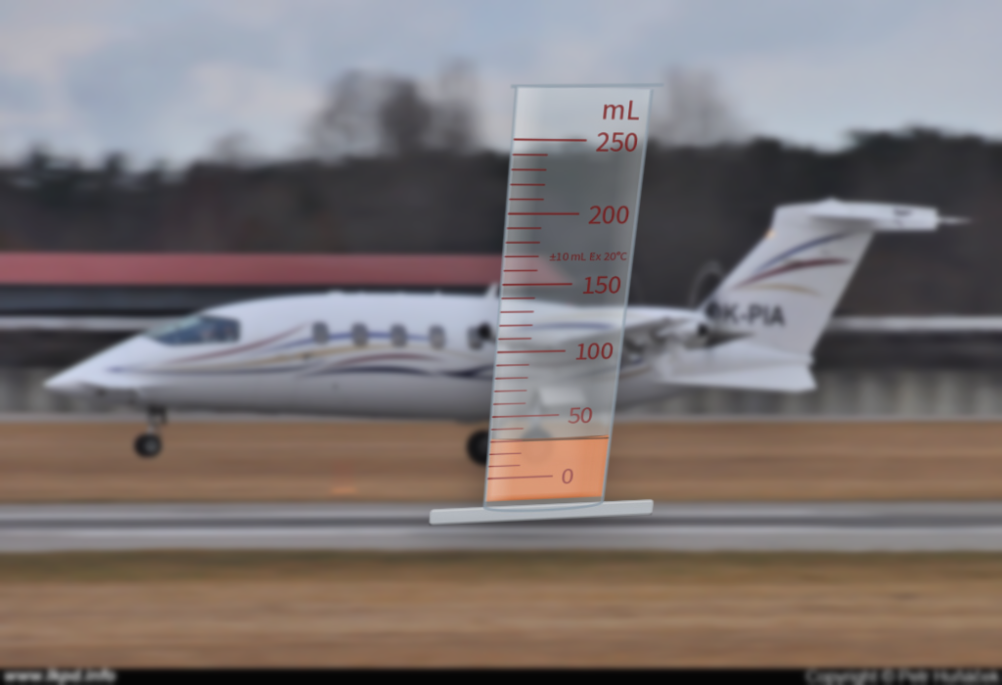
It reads **30** mL
